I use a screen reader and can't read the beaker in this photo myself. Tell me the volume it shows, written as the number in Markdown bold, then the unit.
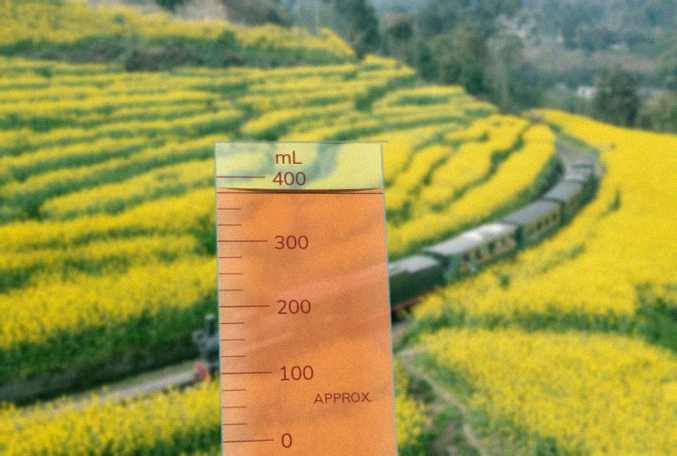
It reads **375** mL
